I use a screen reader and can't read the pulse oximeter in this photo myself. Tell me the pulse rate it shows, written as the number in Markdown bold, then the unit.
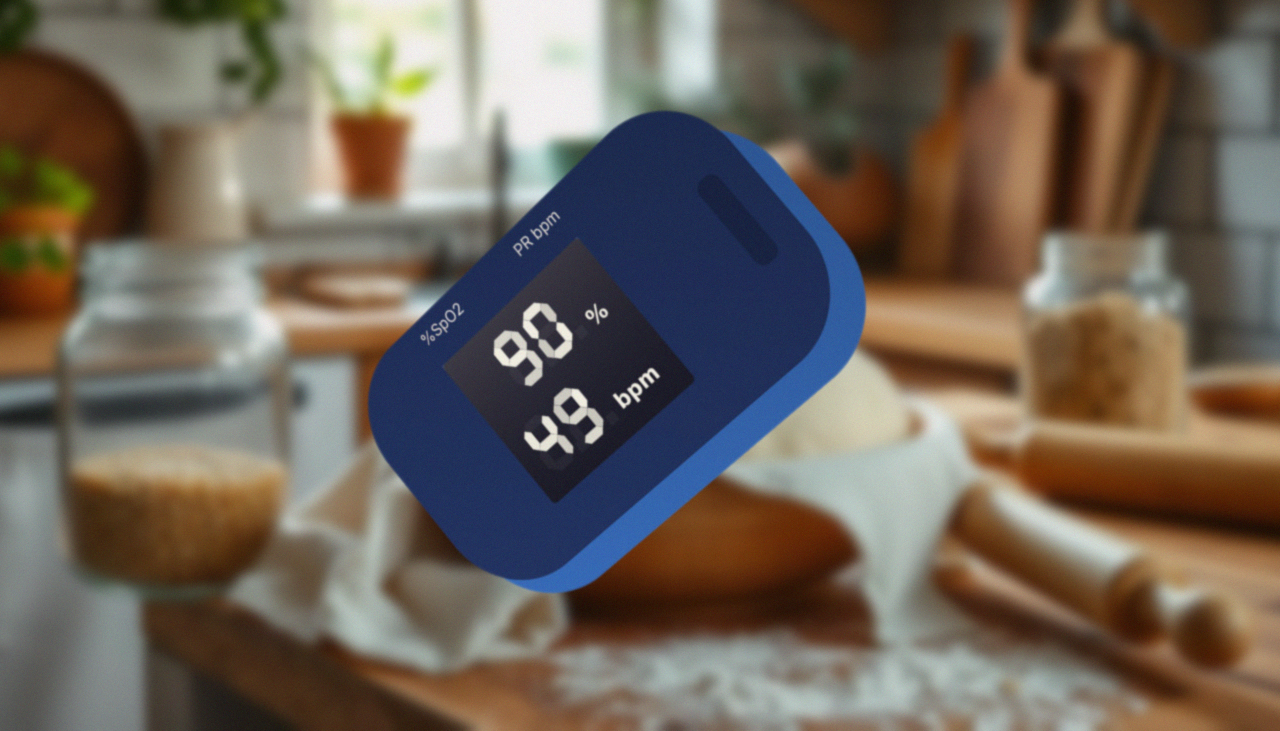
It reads **49** bpm
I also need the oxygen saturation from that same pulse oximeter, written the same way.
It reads **90** %
